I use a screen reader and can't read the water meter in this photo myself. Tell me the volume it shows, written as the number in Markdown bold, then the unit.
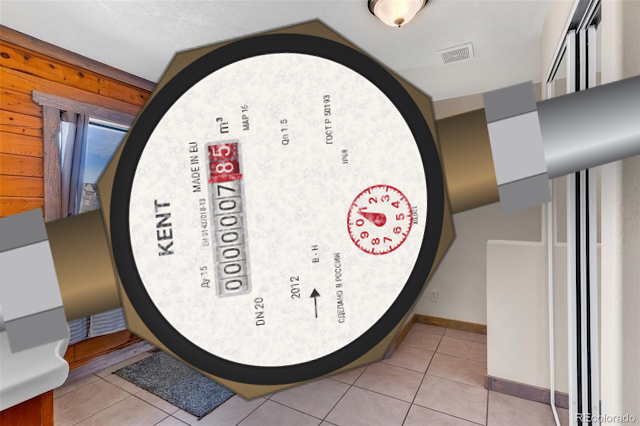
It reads **7.850** m³
